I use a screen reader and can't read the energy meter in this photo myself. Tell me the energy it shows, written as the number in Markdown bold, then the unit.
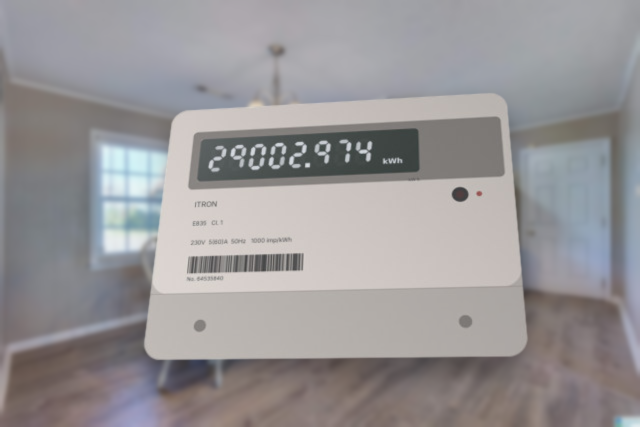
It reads **29002.974** kWh
